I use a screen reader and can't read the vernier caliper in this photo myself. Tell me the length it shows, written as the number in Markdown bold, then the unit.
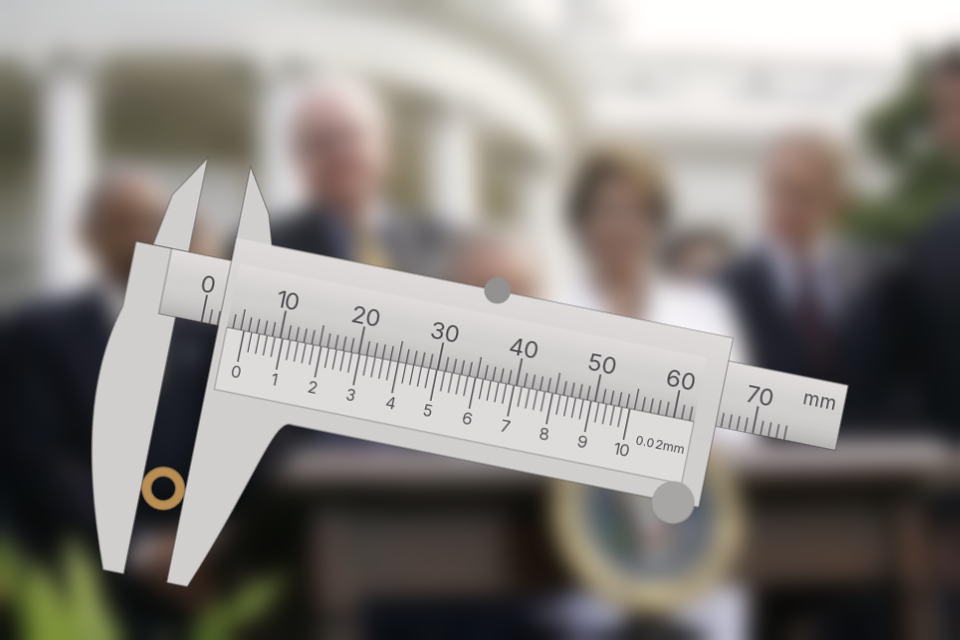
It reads **5.4** mm
